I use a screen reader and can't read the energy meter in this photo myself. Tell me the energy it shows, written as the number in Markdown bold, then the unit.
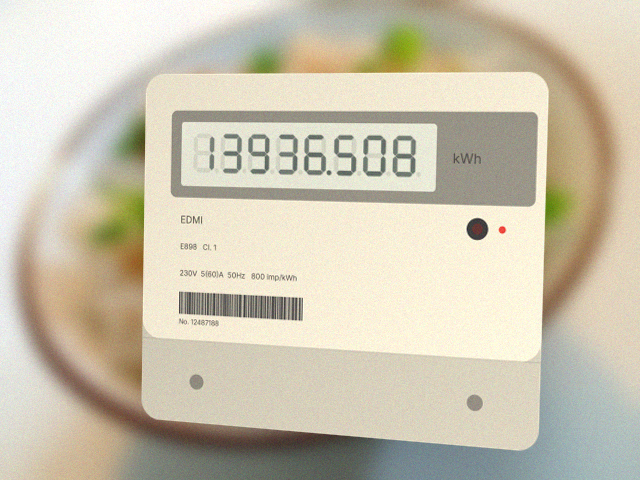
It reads **13936.508** kWh
